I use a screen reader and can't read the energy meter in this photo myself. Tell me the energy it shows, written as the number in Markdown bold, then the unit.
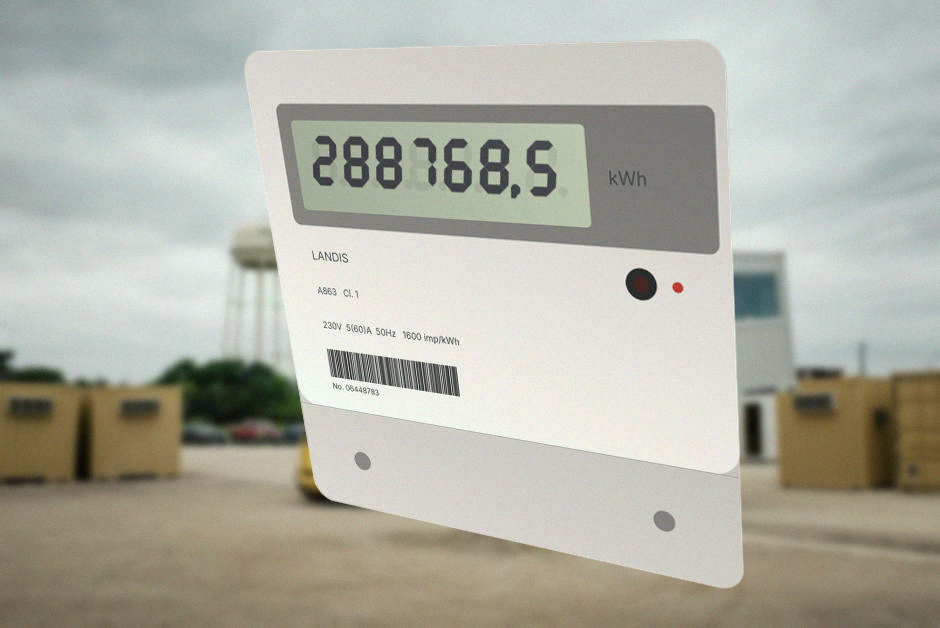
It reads **288768.5** kWh
